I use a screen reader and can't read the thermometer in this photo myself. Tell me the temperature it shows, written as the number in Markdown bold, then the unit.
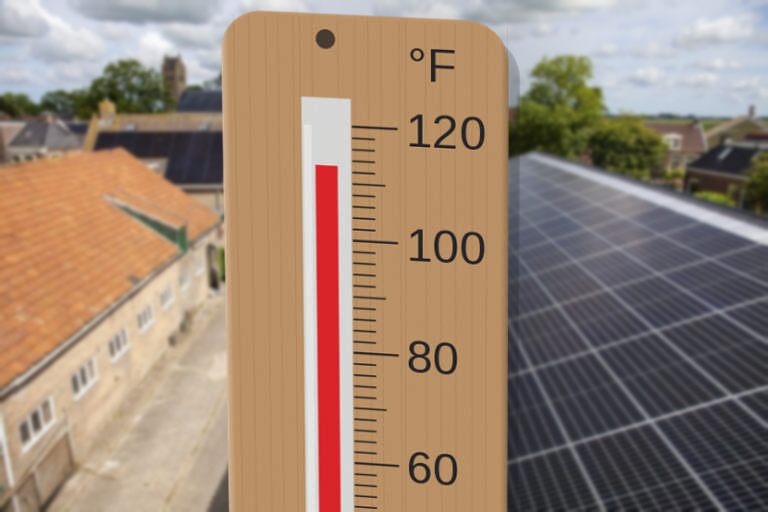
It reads **113** °F
